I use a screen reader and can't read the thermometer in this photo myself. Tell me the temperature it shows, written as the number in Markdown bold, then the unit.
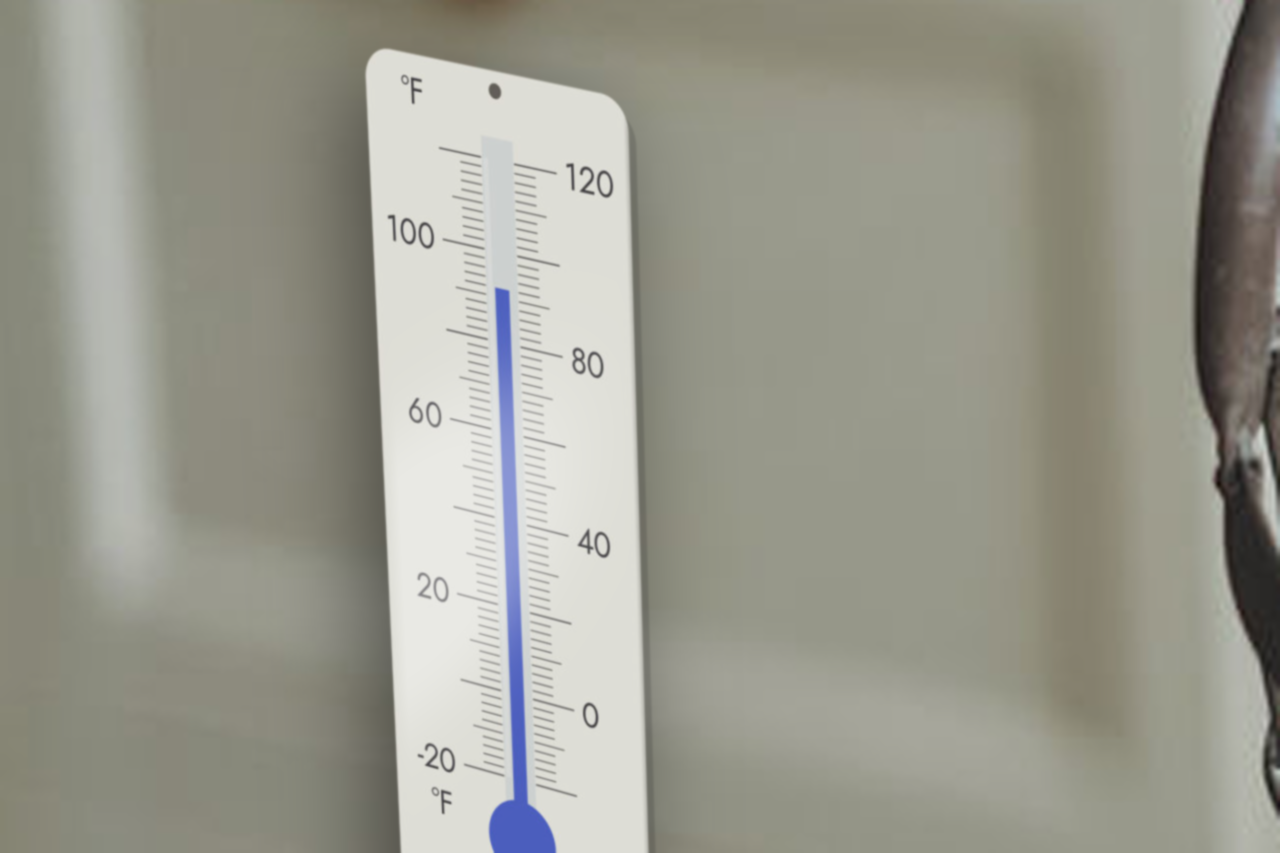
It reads **92** °F
